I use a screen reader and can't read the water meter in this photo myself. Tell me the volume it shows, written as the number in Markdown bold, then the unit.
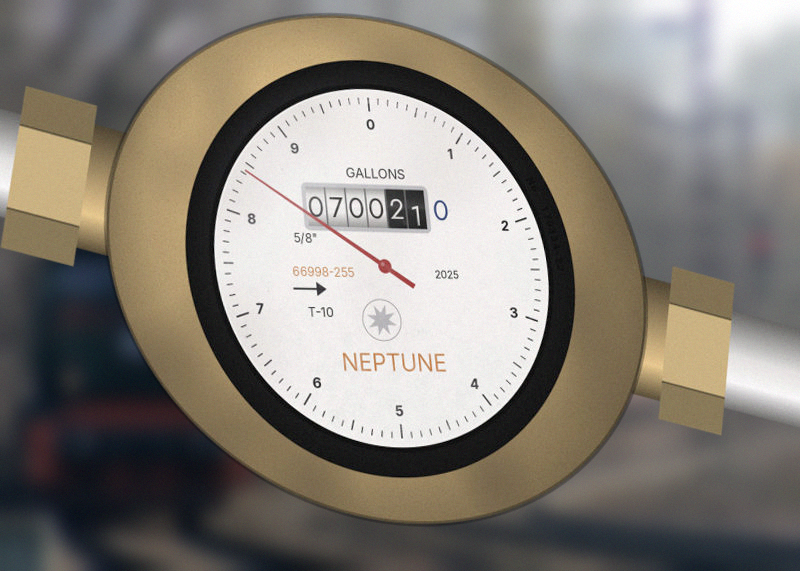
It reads **700208.4** gal
